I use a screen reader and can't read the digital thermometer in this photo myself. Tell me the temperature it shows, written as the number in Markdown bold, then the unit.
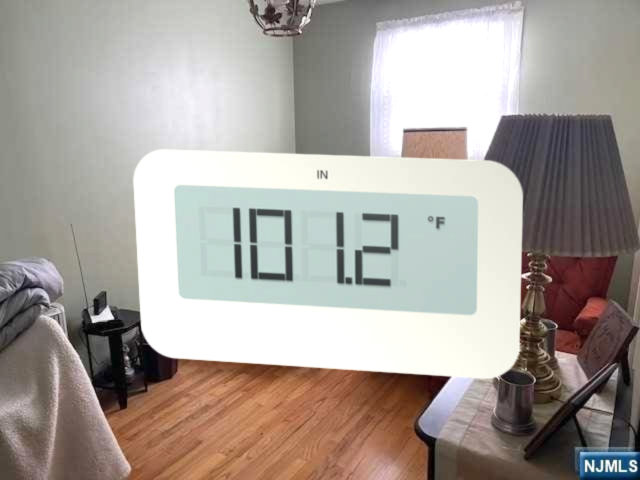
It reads **101.2** °F
